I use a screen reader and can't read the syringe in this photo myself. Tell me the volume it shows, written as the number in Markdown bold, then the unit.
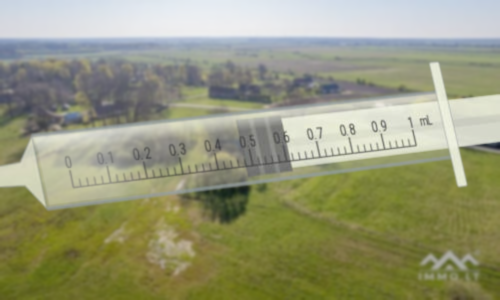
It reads **0.48** mL
